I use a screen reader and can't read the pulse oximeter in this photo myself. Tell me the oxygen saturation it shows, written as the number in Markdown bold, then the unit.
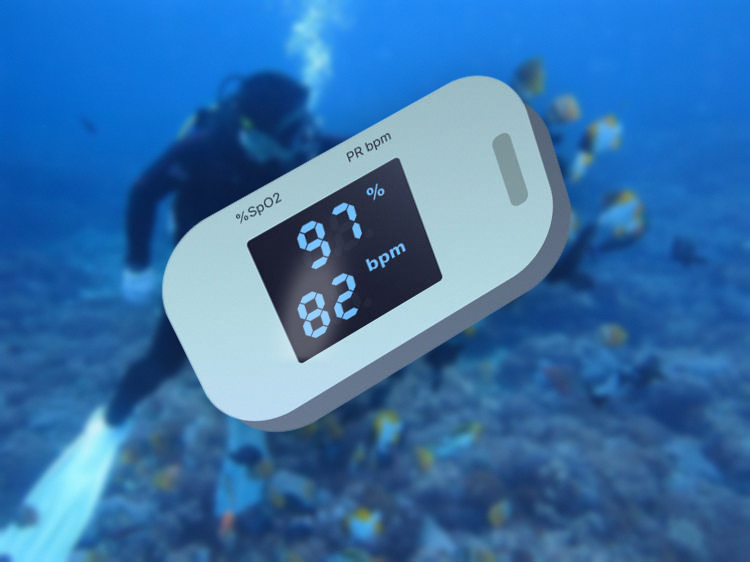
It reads **97** %
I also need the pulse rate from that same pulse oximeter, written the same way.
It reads **82** bpm
